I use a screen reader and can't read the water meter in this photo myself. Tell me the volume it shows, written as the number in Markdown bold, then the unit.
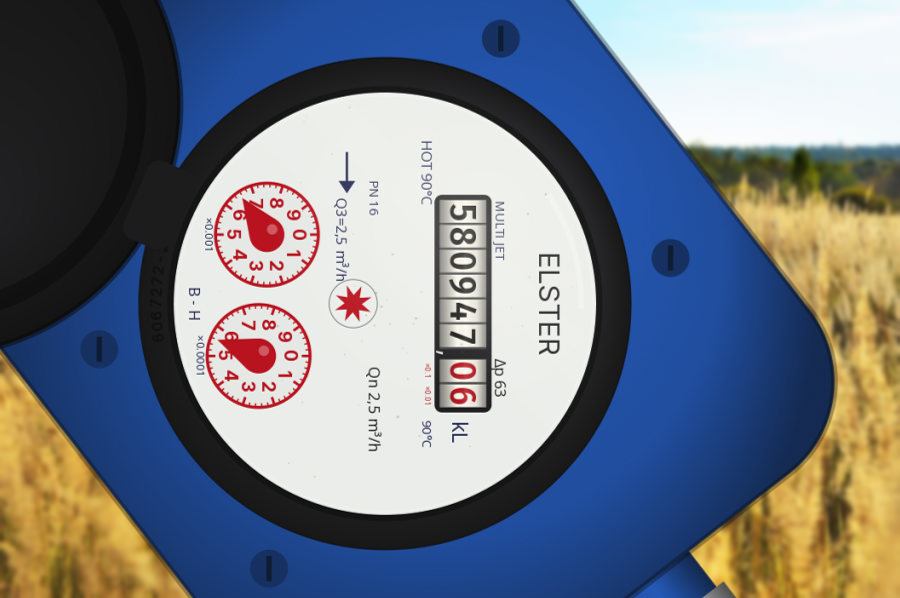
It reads **580947.0665** kL
